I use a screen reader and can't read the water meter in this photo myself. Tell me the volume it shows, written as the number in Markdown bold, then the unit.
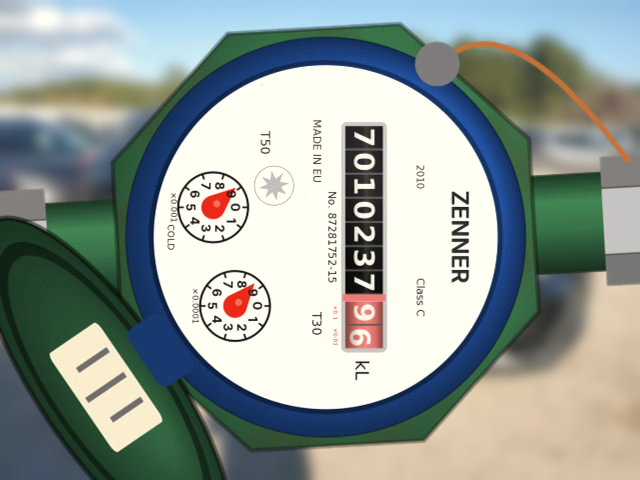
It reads **7010237.9588** kL
